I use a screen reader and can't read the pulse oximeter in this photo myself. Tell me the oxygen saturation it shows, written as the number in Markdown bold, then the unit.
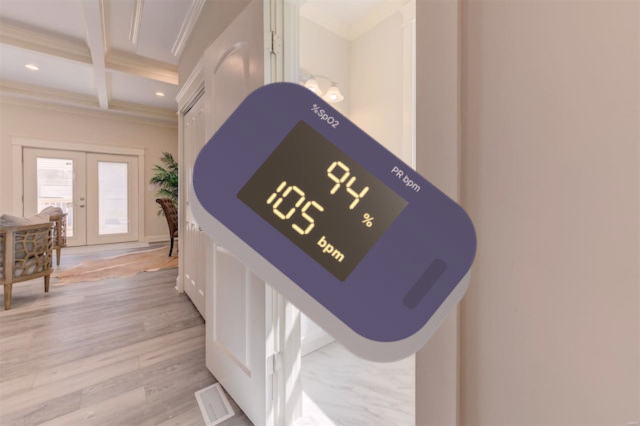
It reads **94** %
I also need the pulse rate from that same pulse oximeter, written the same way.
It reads **105** bpm
